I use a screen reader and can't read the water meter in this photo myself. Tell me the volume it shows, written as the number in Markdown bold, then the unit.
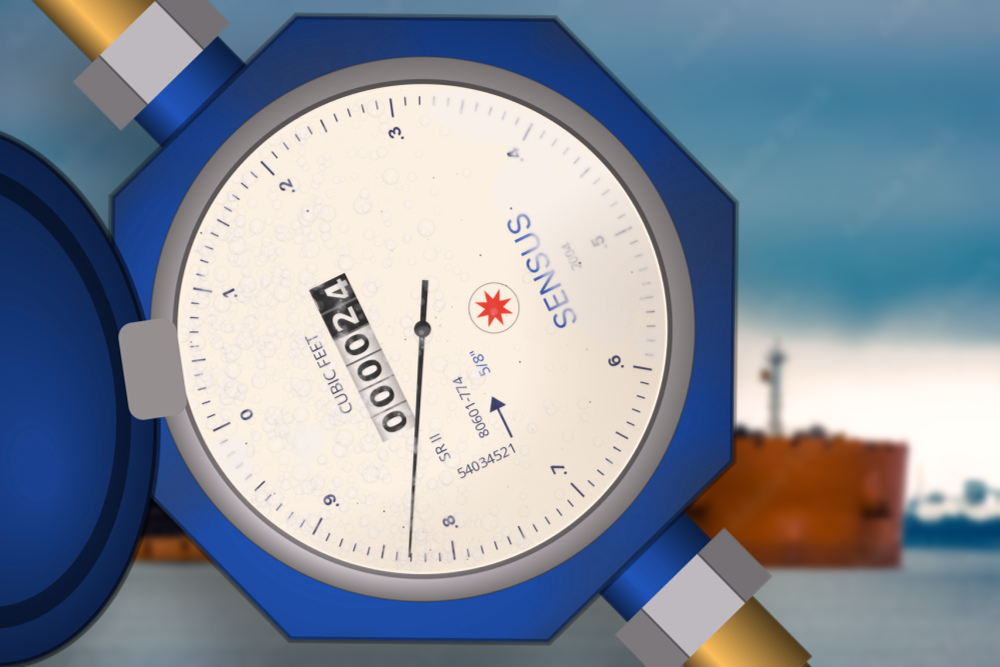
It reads **23.83** ft³
